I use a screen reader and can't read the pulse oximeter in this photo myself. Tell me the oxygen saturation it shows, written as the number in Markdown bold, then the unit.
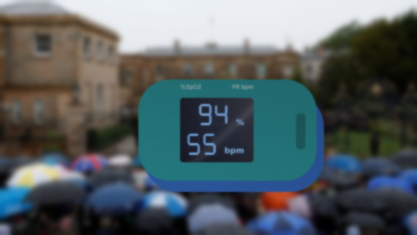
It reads **94** %
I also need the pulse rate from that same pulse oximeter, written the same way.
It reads **55** bpm
